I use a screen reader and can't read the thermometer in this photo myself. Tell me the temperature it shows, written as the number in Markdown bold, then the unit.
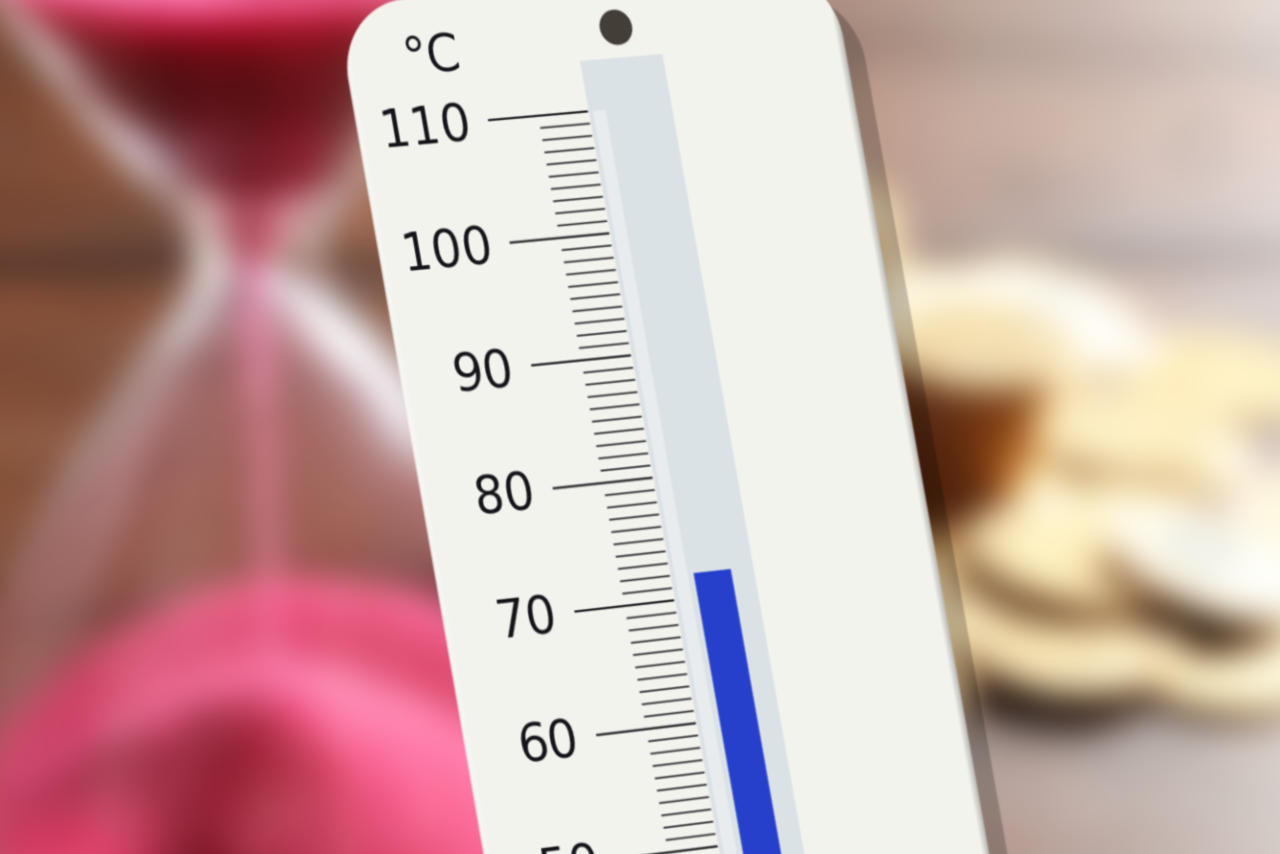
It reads **72** °C
